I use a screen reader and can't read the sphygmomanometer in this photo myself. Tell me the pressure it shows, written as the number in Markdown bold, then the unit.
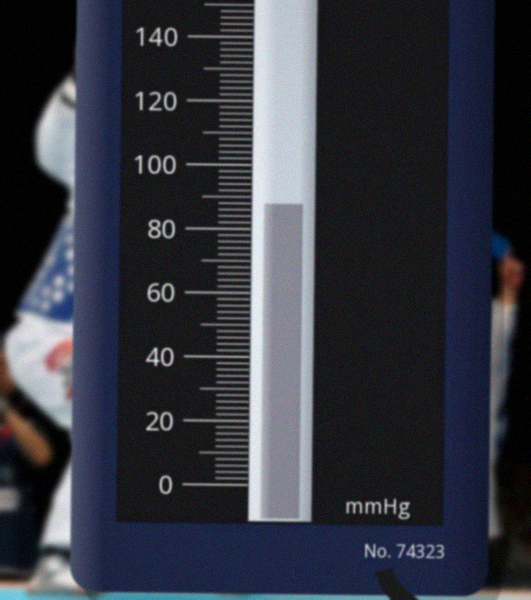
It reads **88** mmHg
